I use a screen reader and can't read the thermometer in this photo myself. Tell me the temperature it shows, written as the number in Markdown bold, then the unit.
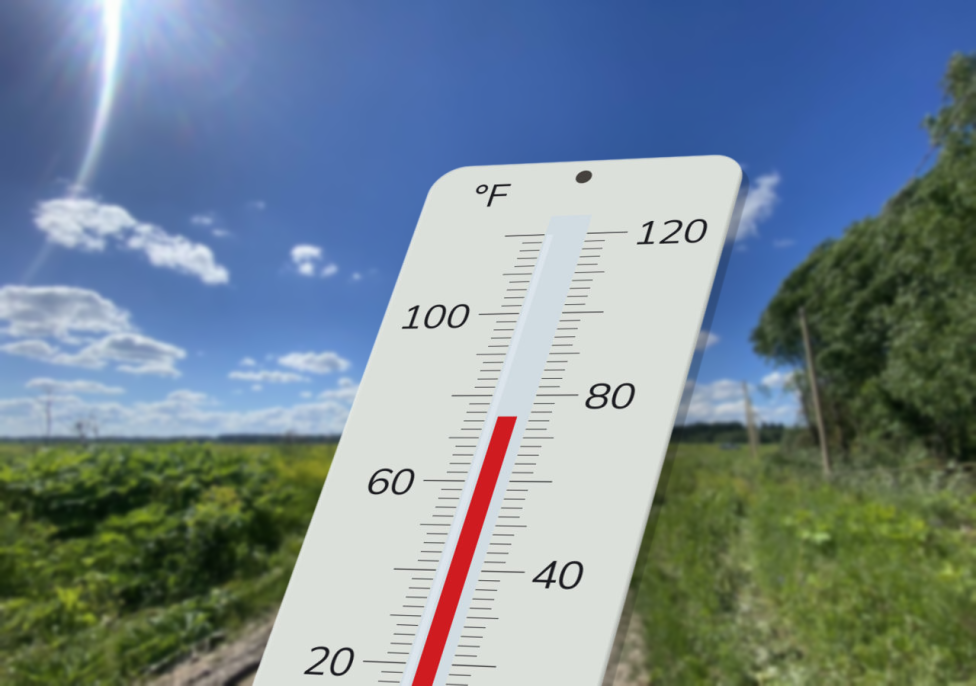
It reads **75** °F
